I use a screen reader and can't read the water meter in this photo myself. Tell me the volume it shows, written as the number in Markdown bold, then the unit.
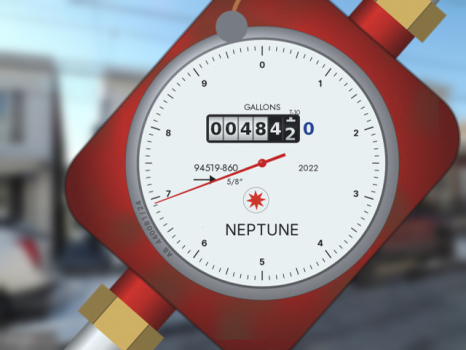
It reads **48416.9** gal
